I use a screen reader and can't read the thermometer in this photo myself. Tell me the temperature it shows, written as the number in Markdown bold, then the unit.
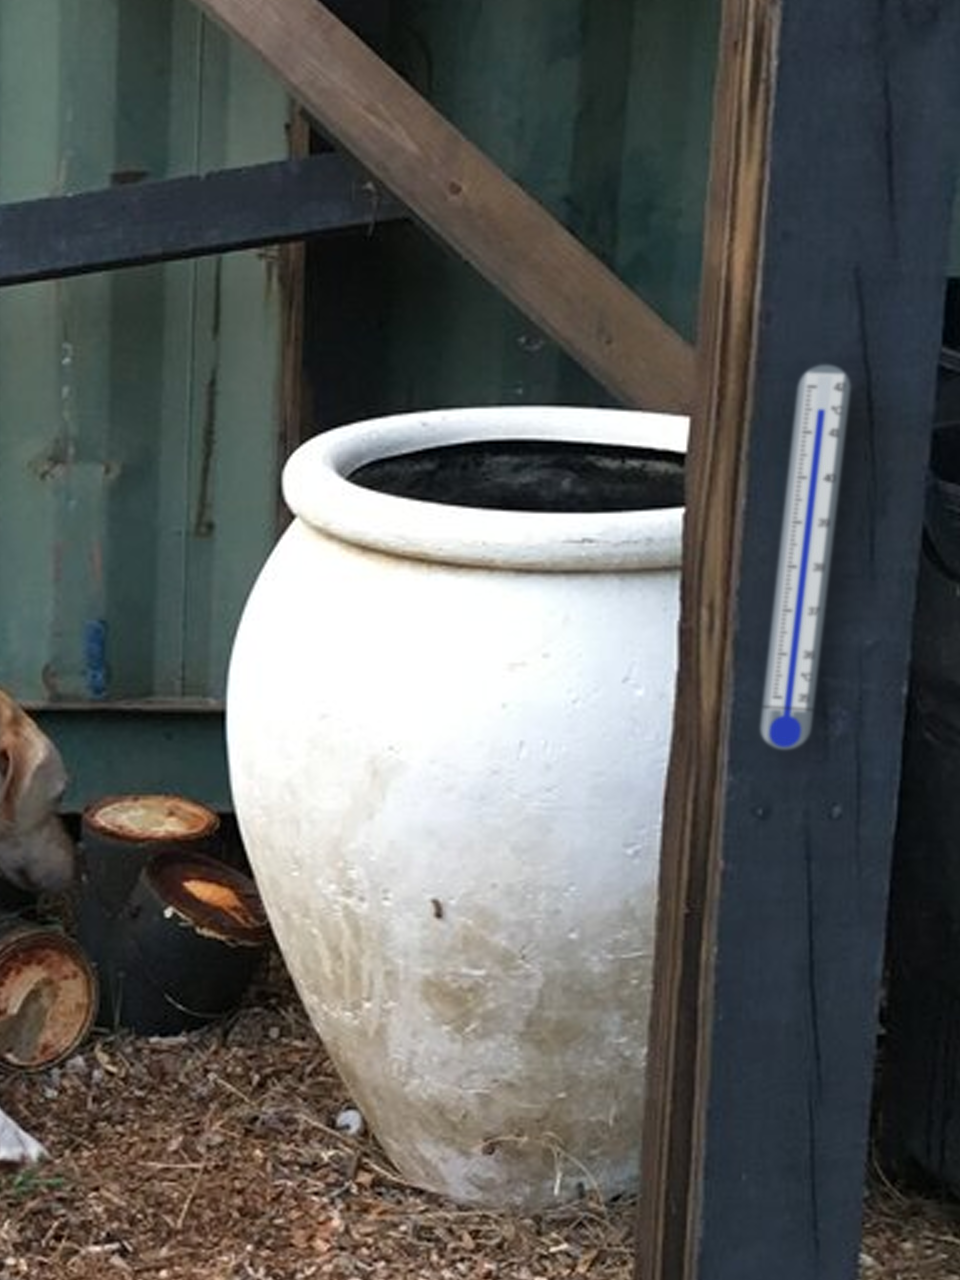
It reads **41.5** °C
